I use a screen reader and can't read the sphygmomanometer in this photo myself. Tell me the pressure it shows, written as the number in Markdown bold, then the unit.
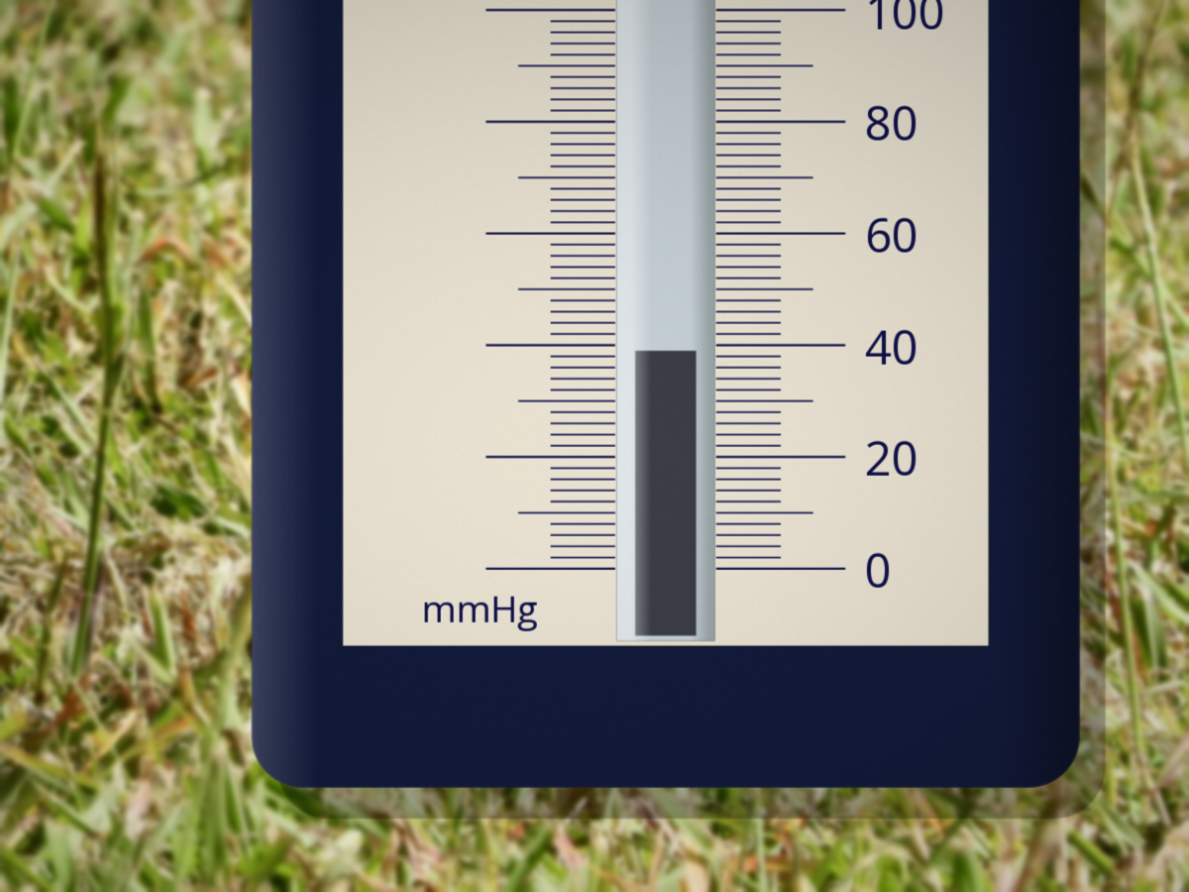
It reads **39** mmHg
